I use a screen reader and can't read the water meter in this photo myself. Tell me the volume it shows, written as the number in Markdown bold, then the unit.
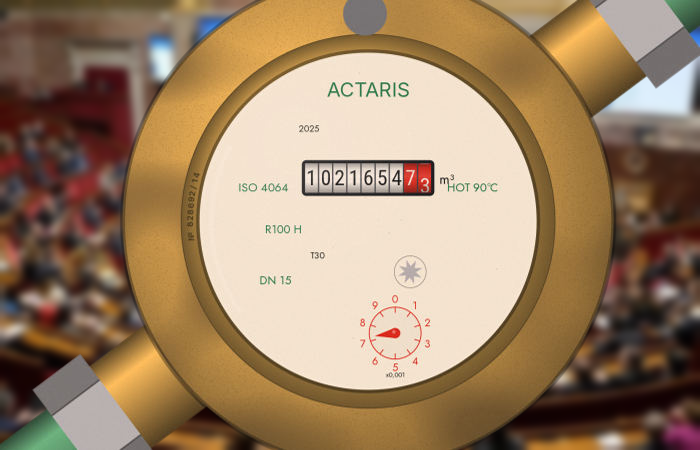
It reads **1021654.727** m³
